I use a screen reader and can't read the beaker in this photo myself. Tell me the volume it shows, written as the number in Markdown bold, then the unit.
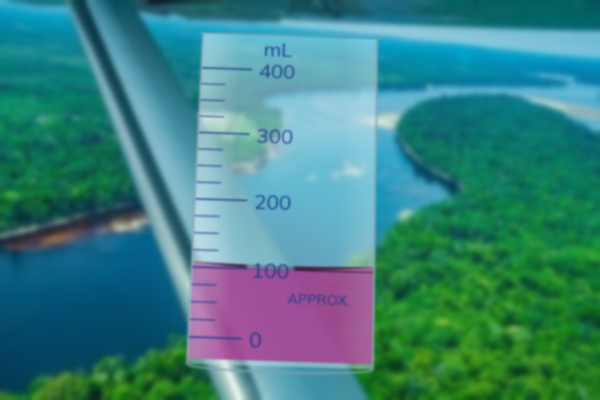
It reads **100** mL
